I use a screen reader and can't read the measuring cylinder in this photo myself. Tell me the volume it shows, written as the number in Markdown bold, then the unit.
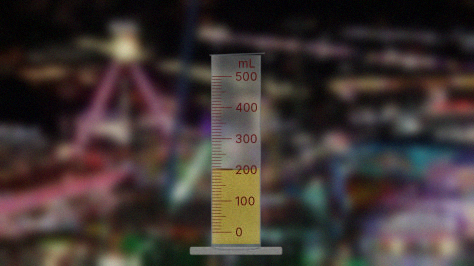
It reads **200** mL
